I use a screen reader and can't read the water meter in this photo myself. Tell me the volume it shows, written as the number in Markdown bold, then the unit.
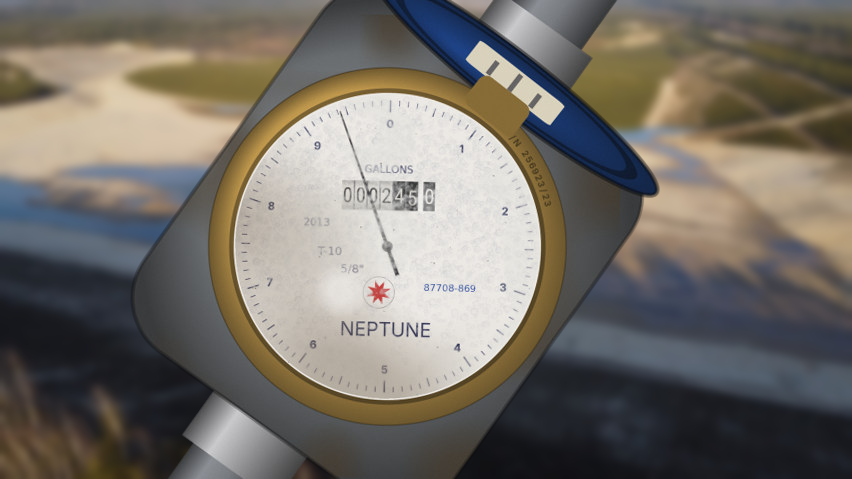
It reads **2449.4** gal
